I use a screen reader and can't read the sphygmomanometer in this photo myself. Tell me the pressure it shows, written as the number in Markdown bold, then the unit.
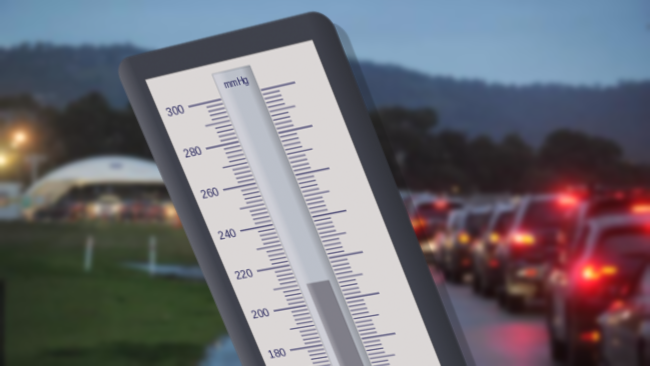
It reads **210** mmHg
